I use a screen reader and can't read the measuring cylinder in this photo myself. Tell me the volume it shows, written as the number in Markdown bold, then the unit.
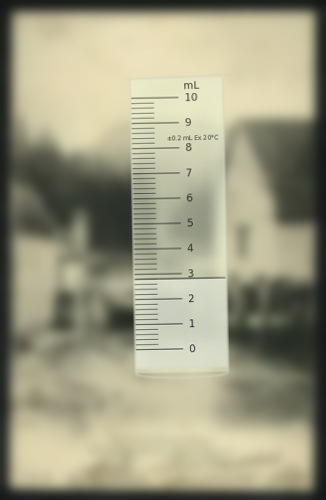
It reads **2.8** mL
